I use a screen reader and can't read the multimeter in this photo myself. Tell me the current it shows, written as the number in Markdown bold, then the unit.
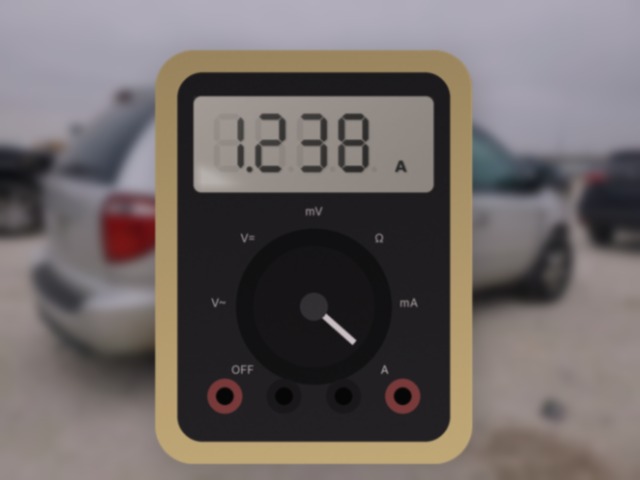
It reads **1.238** A
